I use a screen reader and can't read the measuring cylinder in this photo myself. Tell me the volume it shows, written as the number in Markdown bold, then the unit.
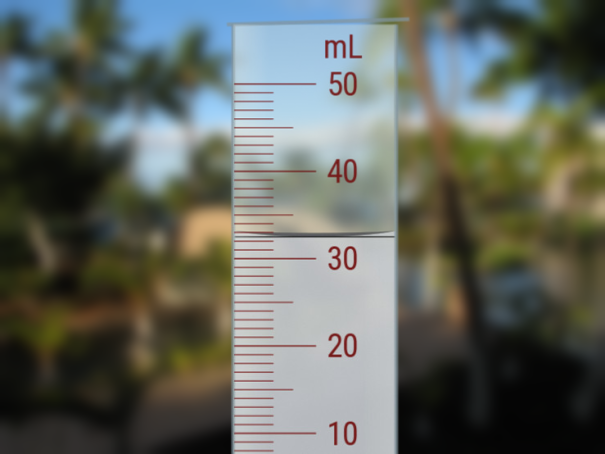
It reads **32.5** mL
